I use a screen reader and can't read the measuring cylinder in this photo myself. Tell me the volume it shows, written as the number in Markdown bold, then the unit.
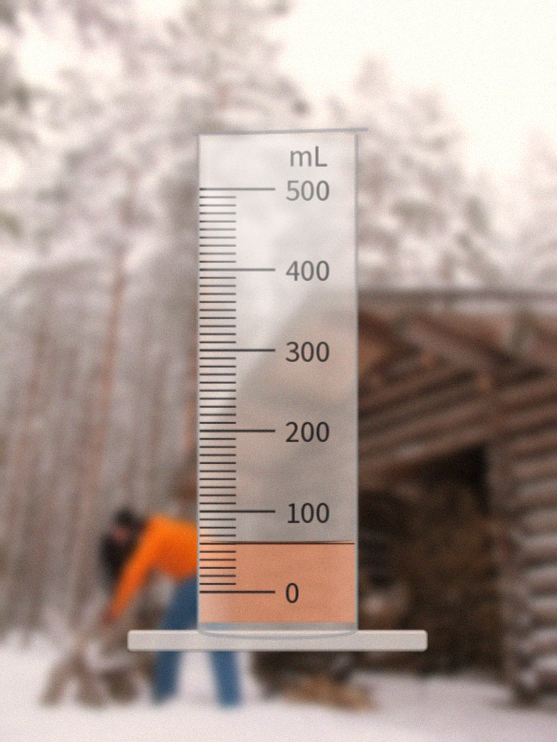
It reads **60** mL
